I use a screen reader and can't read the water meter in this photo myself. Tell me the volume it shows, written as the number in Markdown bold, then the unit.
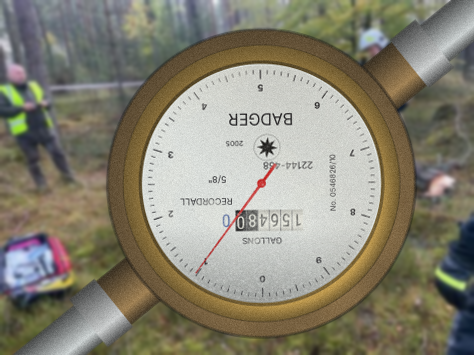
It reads **1564801.0** gal
